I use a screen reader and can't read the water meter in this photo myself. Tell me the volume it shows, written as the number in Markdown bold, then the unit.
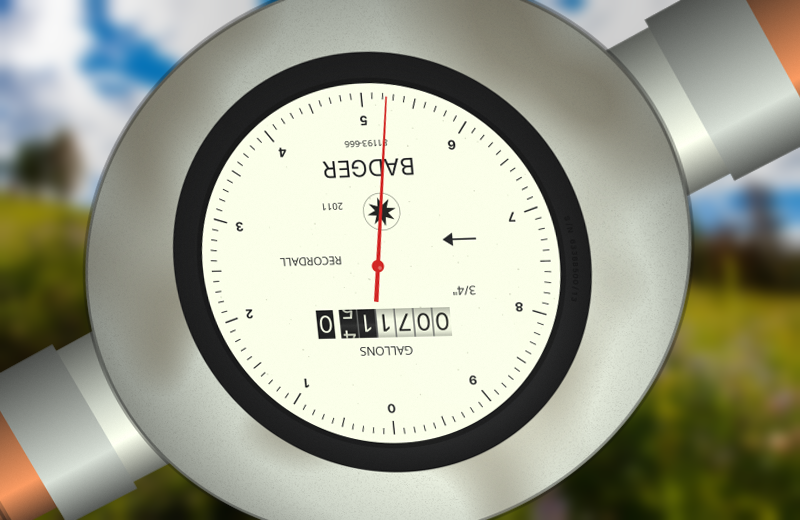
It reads **71145.2** gal
